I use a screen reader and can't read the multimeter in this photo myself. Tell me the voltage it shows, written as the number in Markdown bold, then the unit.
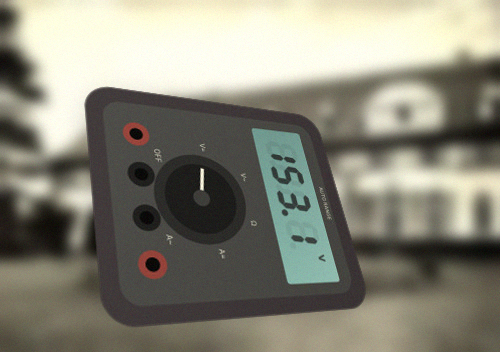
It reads **153.1** V
